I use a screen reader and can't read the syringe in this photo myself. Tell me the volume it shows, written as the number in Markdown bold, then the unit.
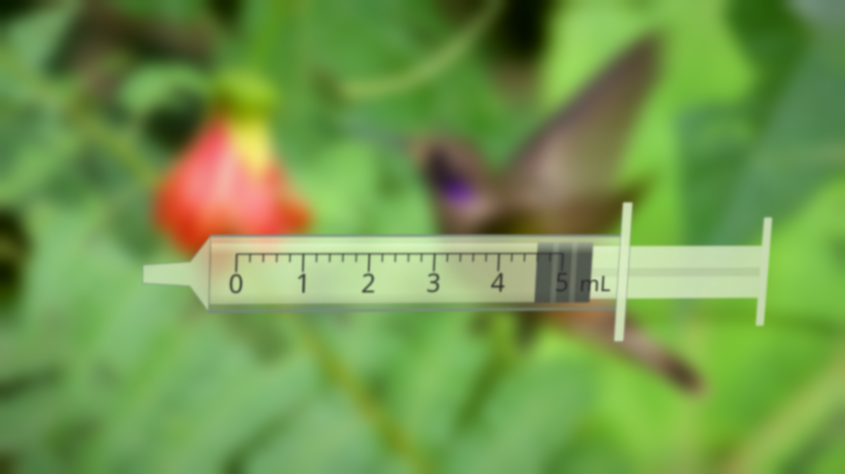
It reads **4.6** mL
